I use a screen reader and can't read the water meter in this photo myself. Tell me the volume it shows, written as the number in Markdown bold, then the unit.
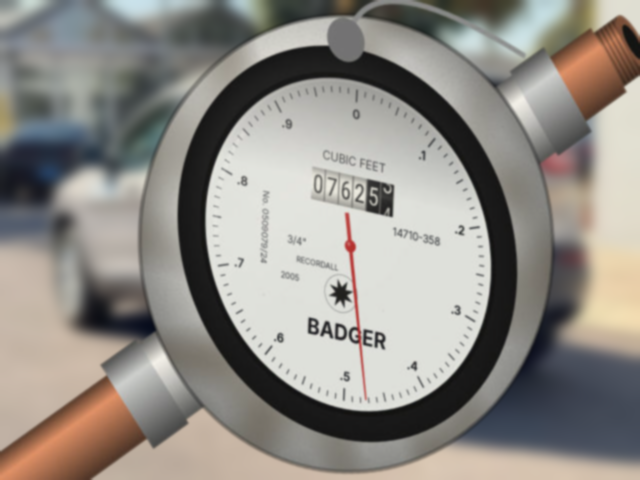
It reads **76253.47** ft³
